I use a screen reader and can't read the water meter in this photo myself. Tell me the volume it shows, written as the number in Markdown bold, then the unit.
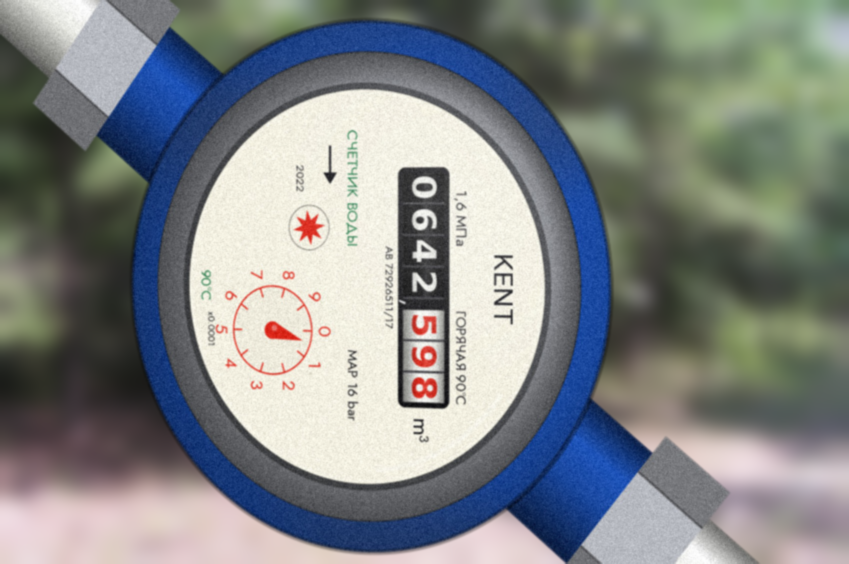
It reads **642.5980** m³
